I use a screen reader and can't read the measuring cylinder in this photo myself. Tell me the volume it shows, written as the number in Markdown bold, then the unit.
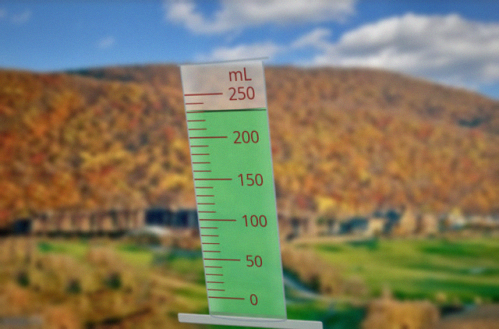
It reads **230** mL
